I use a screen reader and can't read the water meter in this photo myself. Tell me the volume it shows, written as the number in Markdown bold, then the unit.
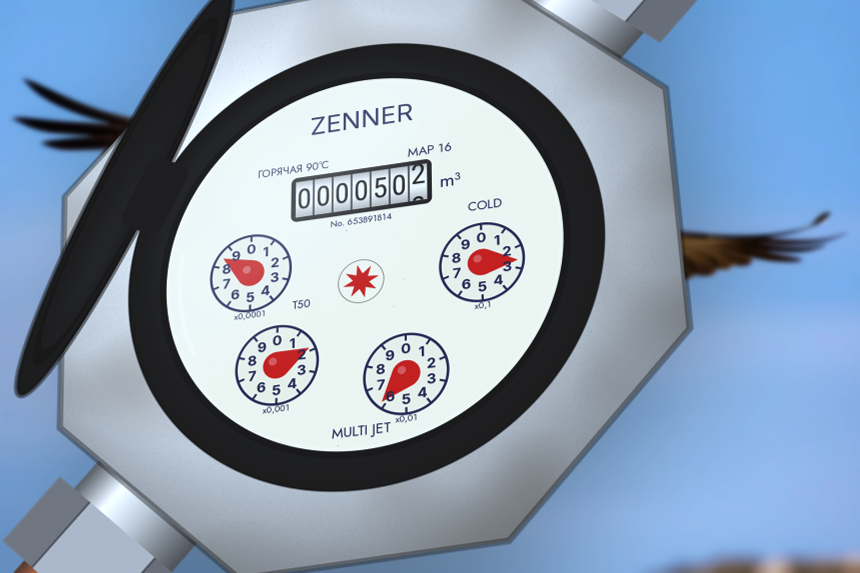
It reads **502.2618** m³
